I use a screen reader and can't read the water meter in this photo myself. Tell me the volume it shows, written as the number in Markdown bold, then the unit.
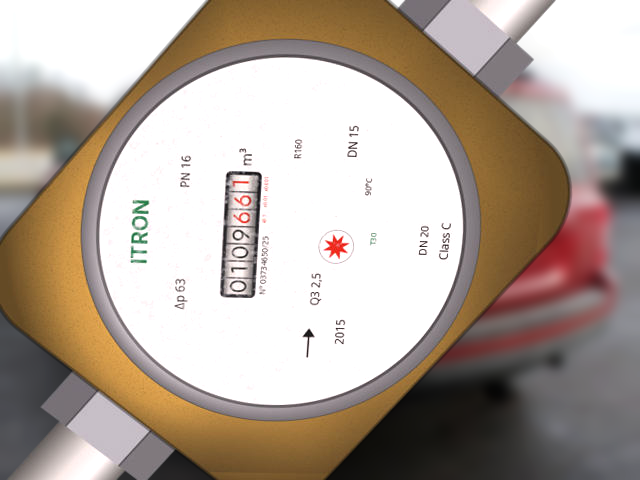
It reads **109.661** m³
